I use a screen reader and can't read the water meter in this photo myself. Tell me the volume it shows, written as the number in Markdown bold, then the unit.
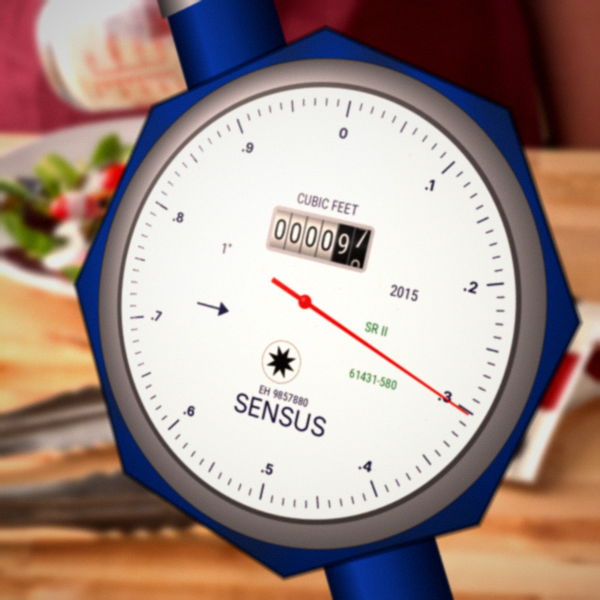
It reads **97.30** ft³
